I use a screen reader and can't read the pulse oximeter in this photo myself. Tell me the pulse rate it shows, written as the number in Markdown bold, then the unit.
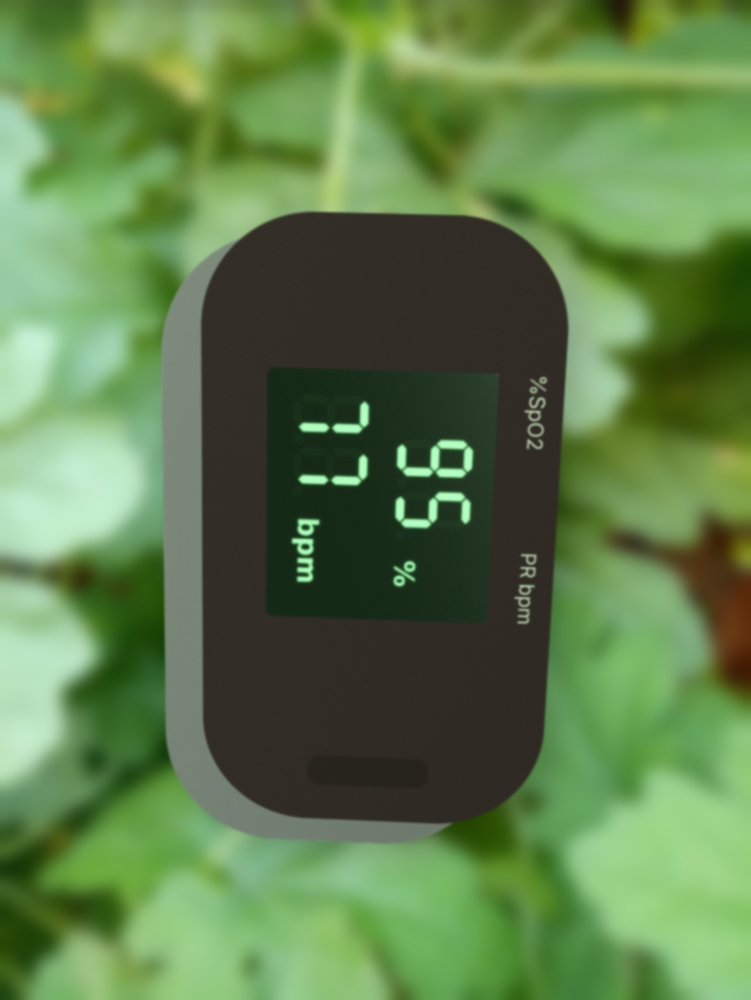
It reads **77** bpm
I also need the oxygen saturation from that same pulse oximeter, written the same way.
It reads **95** %
